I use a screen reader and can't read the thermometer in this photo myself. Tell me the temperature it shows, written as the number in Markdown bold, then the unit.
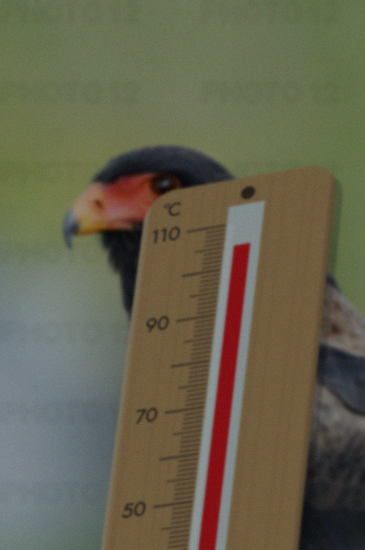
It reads **105** °C
